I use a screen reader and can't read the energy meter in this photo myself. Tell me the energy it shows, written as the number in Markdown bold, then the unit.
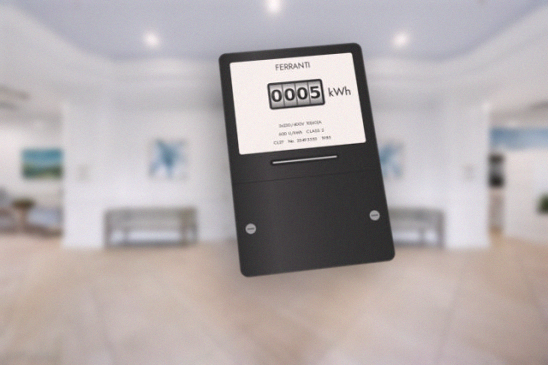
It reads **5** kWh
